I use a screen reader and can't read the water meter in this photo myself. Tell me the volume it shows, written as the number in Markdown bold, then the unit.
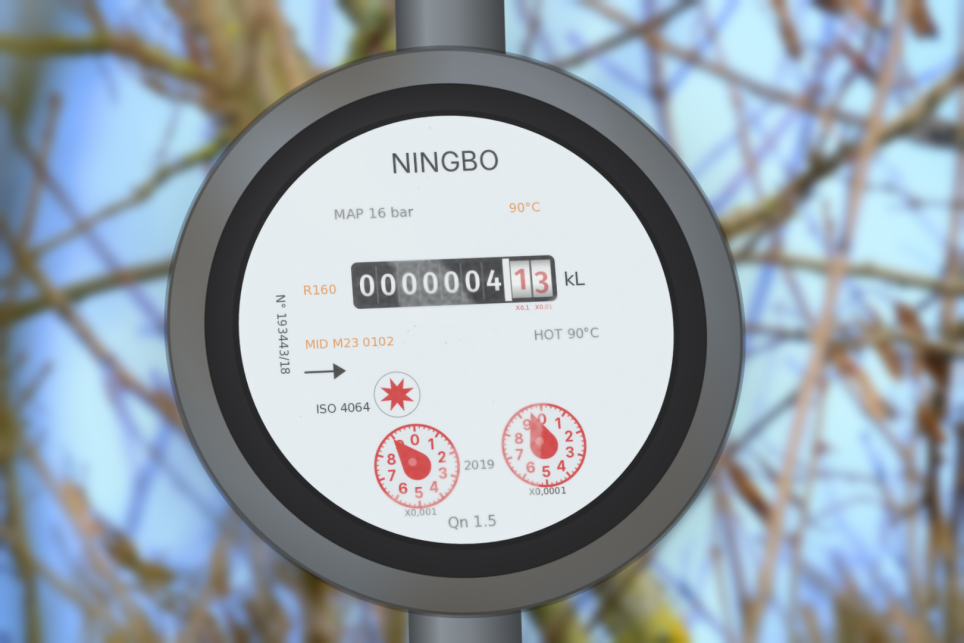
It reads **4.1289** kL
